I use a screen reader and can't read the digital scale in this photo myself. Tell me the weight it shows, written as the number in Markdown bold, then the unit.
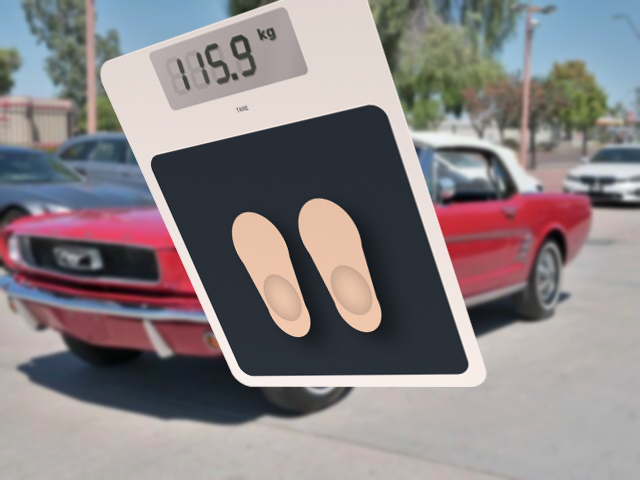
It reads **115.9** kg
